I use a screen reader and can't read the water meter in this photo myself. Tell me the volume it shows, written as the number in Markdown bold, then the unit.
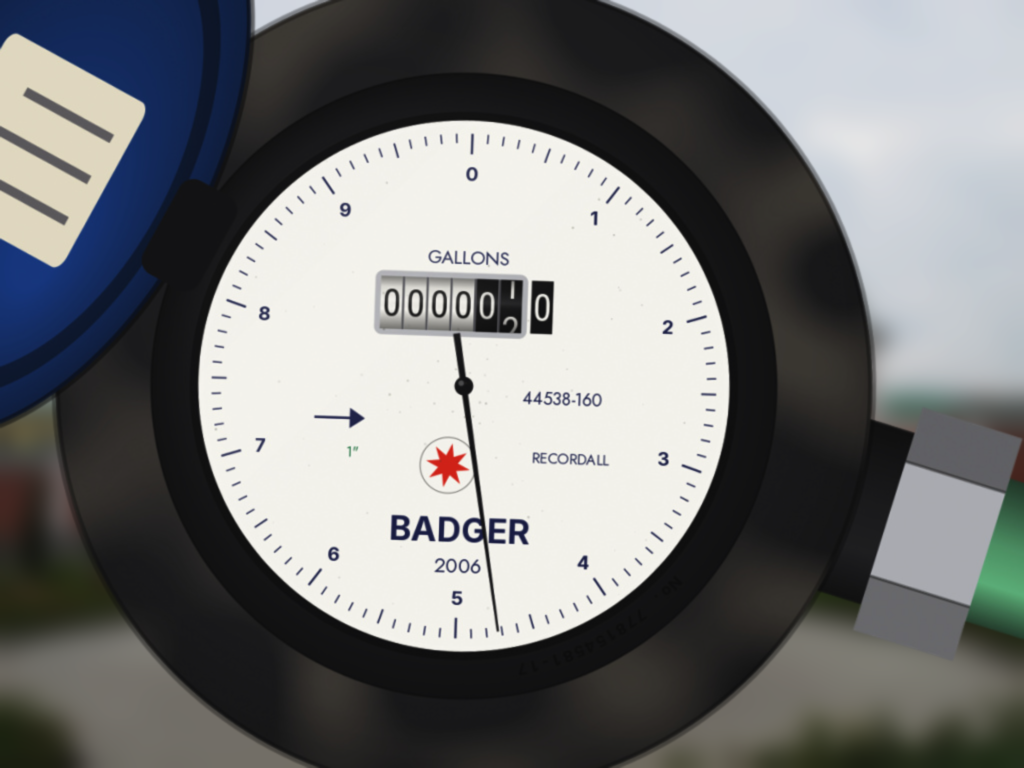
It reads **14.7** gal
